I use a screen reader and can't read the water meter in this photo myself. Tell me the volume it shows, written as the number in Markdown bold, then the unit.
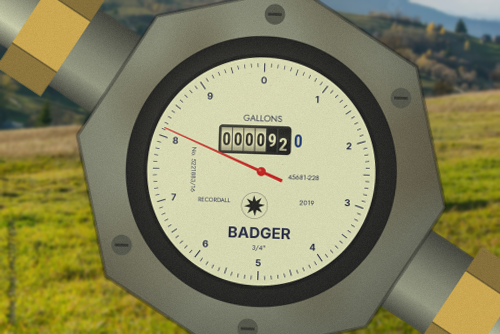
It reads **918.1** gal
